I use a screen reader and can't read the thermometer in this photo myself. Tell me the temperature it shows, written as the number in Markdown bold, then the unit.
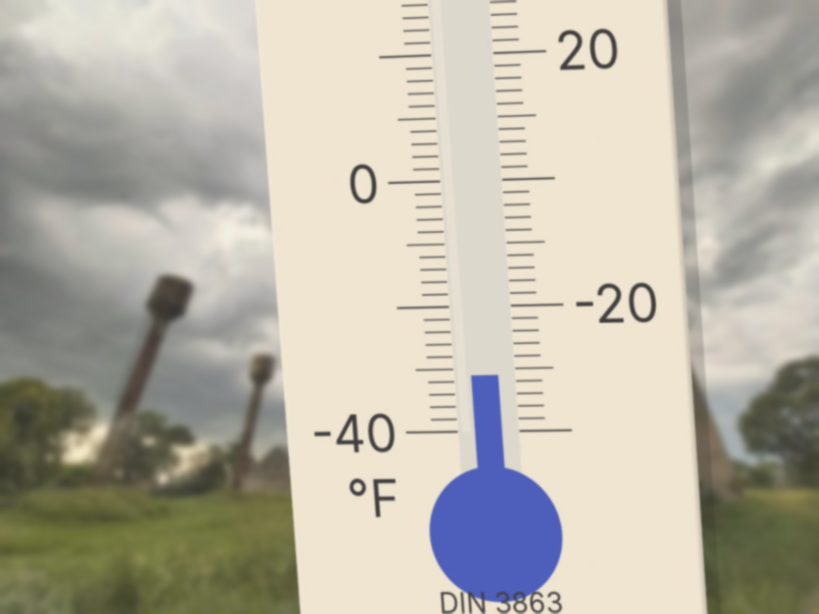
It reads **-31** °F
